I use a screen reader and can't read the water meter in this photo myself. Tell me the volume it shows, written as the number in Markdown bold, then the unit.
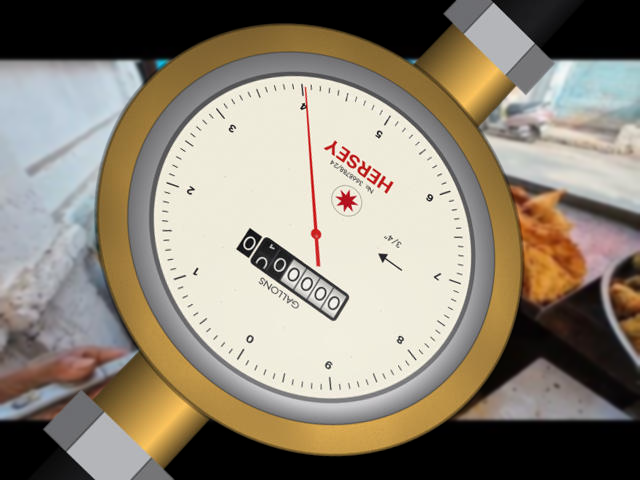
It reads **4.0** gal
